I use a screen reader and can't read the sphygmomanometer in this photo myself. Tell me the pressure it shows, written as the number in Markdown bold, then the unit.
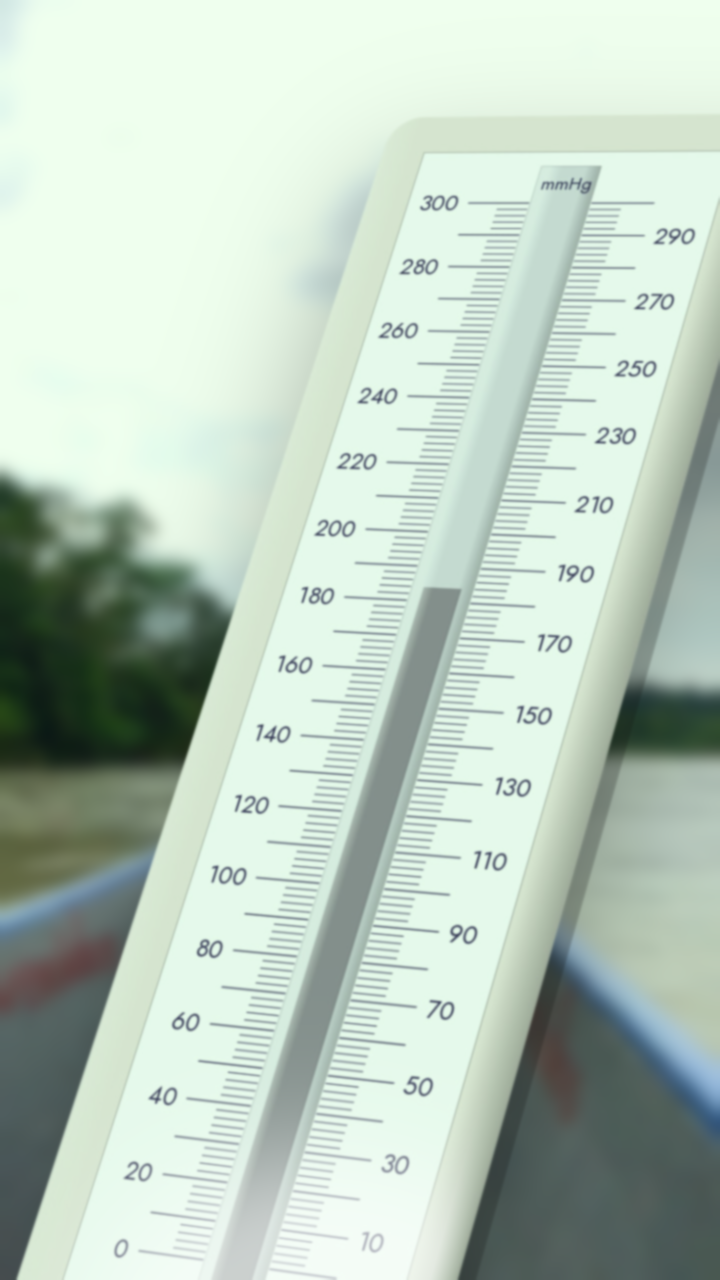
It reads **184** mmHg
